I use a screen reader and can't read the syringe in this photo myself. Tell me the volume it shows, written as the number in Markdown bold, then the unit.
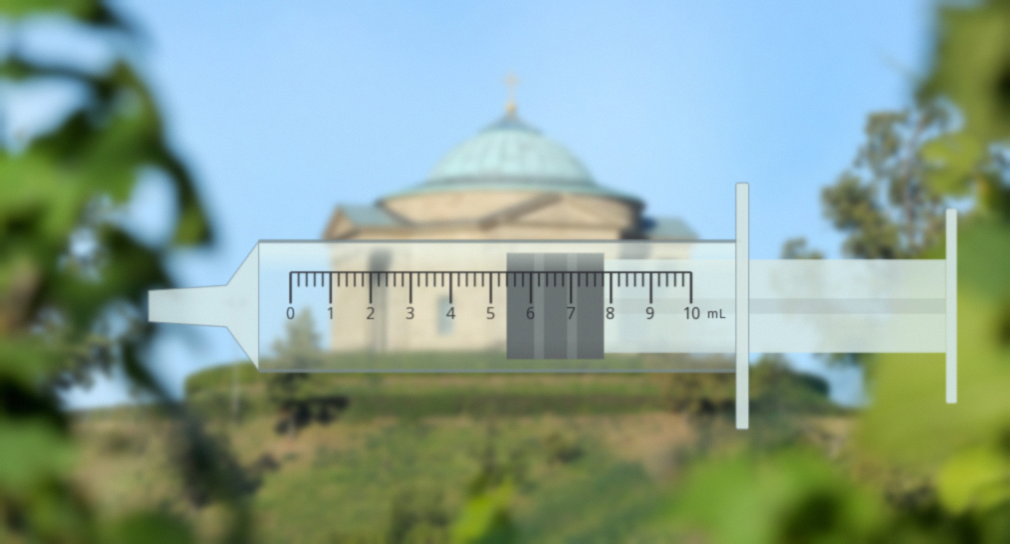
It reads **5.4** mL
